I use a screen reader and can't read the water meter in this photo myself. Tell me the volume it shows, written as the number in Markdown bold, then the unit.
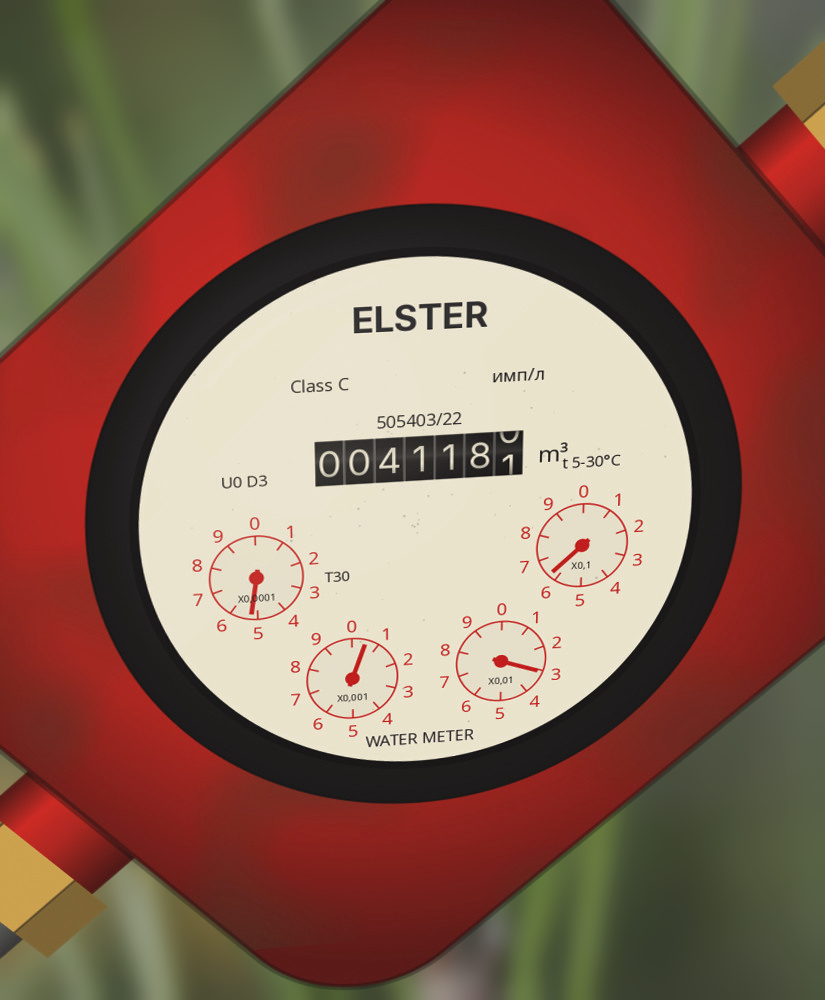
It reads **41180.6305** m³
